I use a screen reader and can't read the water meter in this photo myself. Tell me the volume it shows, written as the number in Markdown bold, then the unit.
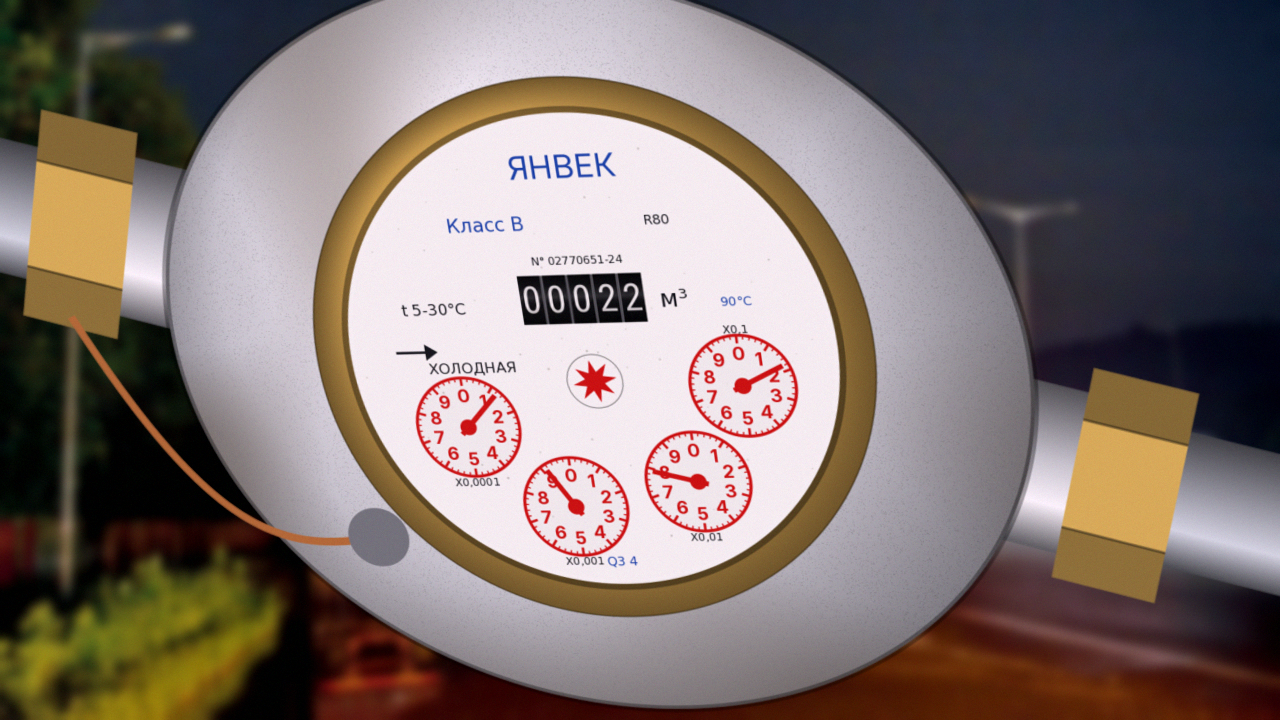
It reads **22.1791** m³
